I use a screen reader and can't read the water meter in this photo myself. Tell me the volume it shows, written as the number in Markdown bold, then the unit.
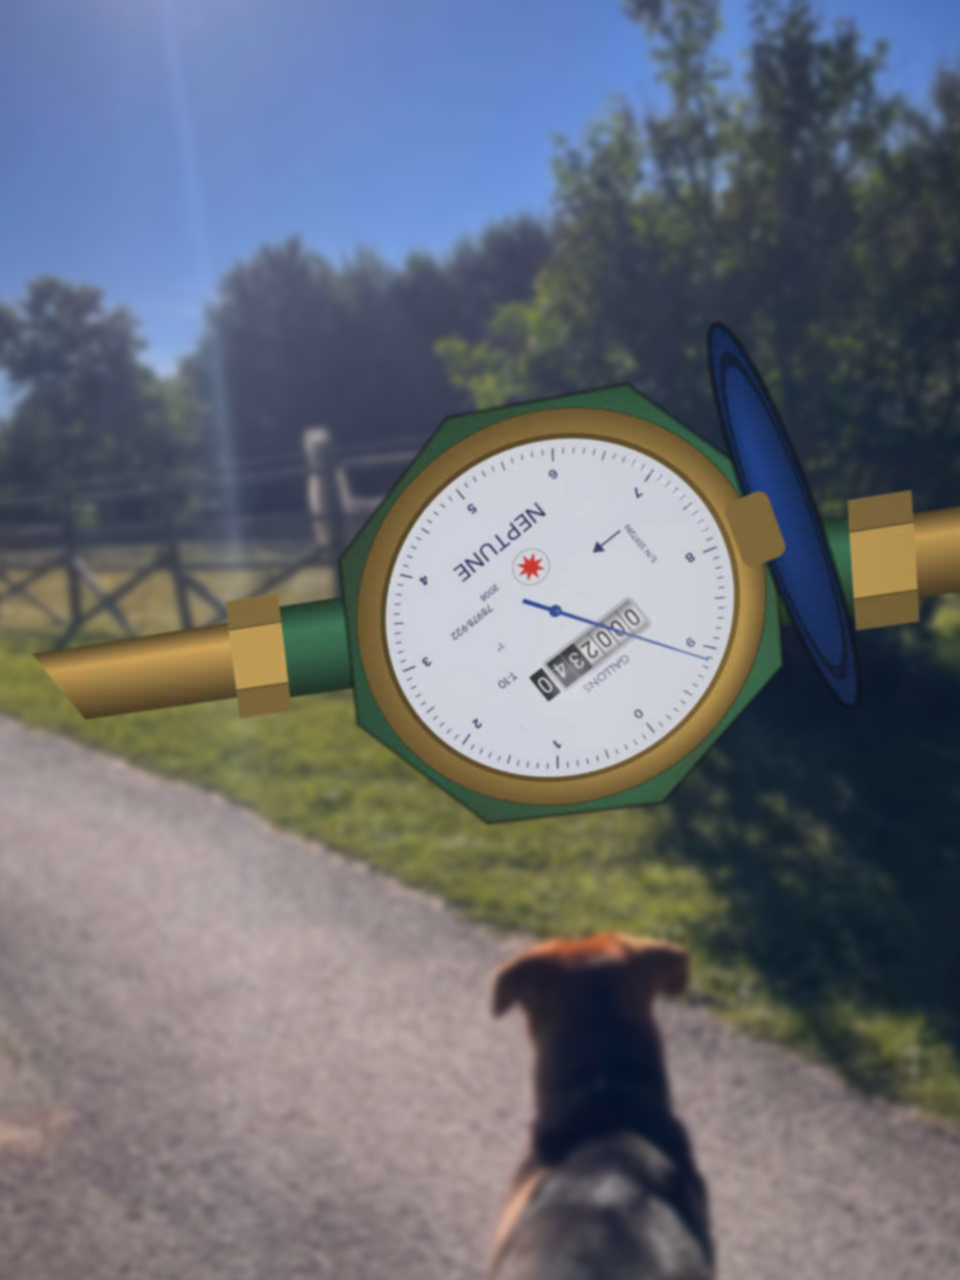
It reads **2339.1** gal
